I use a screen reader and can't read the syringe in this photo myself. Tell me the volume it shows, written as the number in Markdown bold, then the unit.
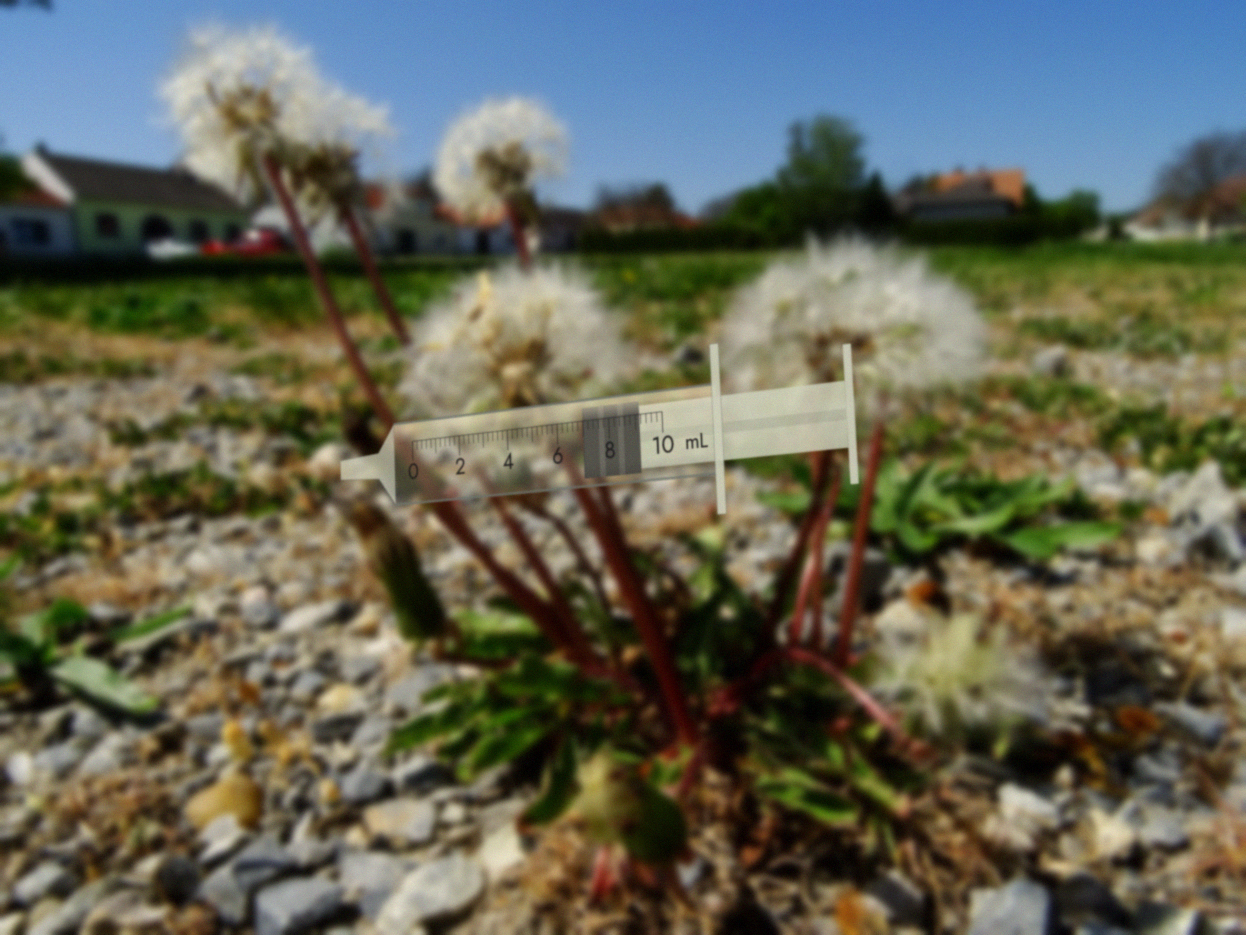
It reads **7** mL
